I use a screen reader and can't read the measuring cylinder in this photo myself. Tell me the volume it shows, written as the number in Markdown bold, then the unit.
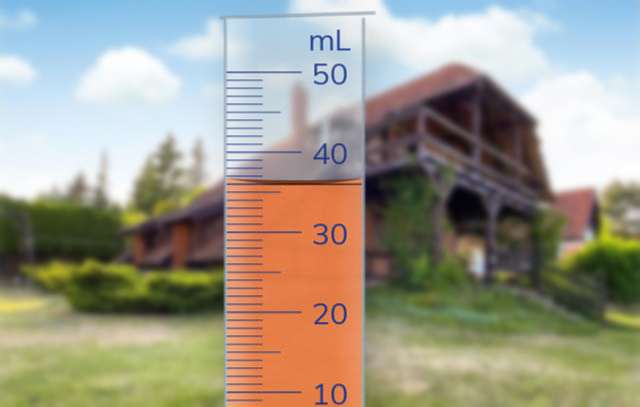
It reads **36** mL
